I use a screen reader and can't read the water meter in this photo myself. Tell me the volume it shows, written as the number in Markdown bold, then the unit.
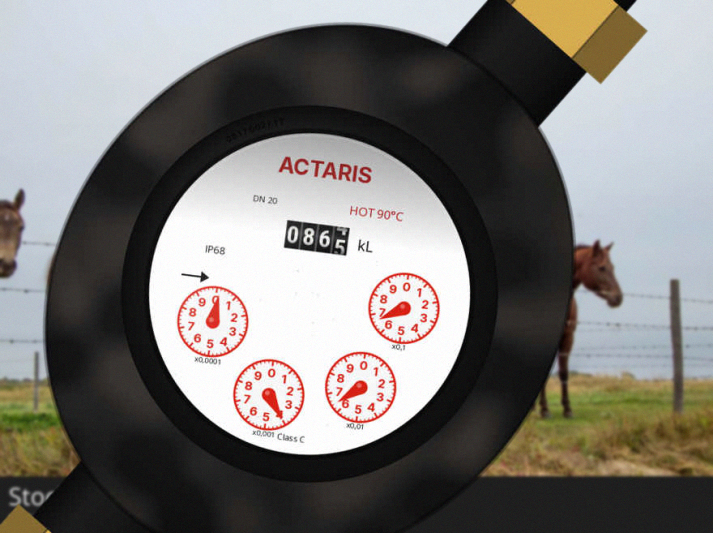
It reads **864.6640** kL
